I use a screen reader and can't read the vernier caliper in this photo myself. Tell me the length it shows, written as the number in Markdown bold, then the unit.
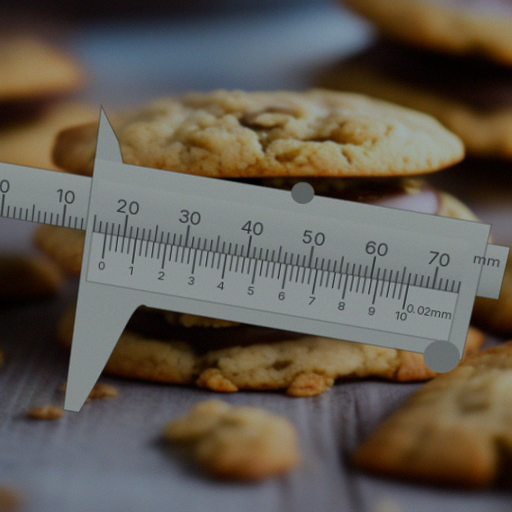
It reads **17.0** mm
